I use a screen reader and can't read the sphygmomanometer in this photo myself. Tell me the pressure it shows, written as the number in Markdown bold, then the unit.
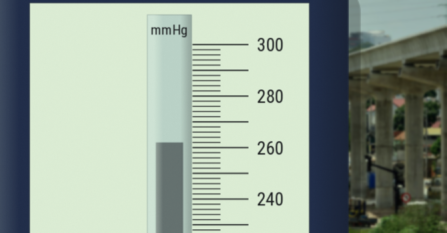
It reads **262** mmHg
